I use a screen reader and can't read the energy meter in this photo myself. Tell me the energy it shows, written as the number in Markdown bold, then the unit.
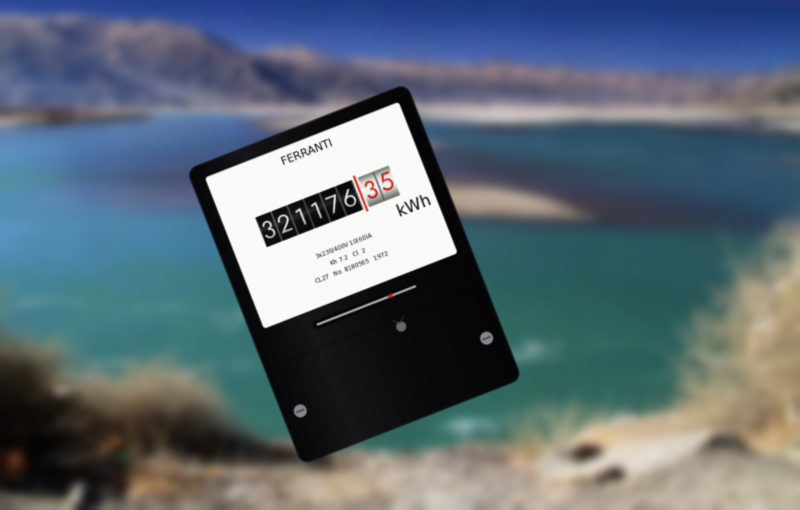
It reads **321176.35** kWh
